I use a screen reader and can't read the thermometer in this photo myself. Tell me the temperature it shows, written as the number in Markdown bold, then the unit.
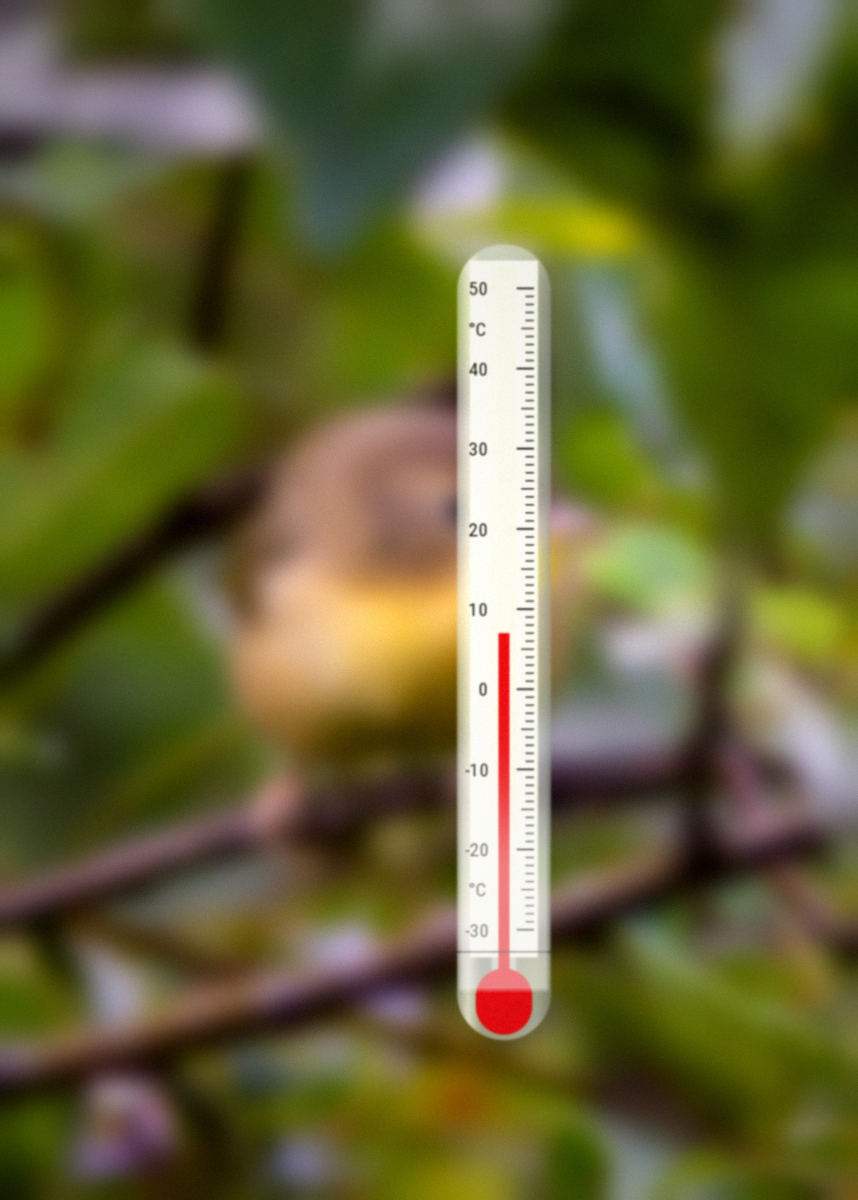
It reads **7** °C
